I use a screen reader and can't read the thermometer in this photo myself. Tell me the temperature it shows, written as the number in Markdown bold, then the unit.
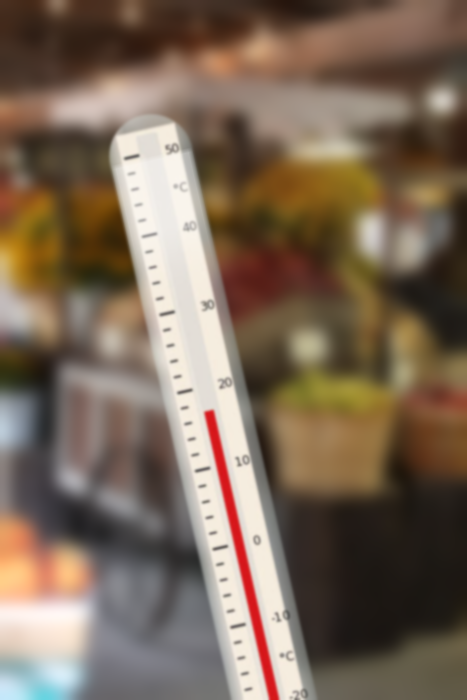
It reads **17** °C
